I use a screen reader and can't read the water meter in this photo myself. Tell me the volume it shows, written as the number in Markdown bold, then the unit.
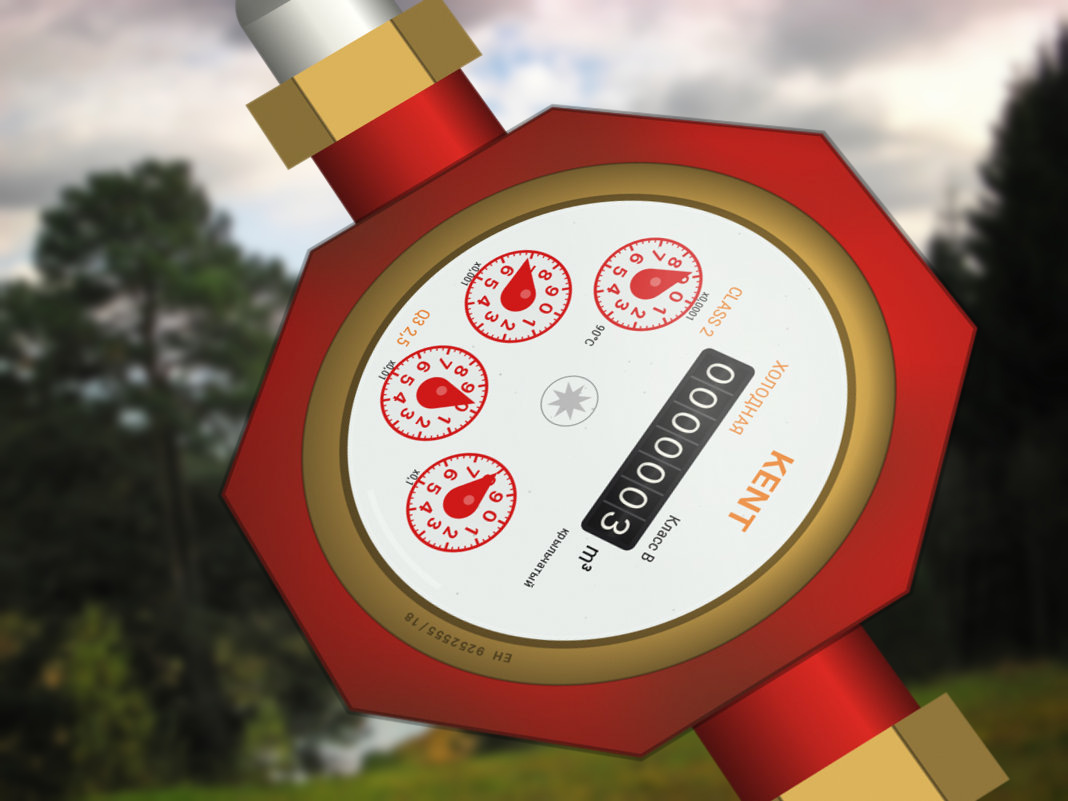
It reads **3.7968** m³
